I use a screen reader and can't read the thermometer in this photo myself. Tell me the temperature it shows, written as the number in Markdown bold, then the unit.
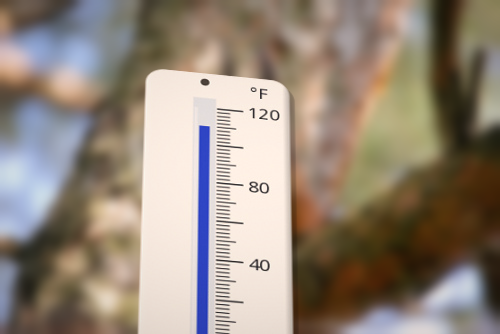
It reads **110** °F
